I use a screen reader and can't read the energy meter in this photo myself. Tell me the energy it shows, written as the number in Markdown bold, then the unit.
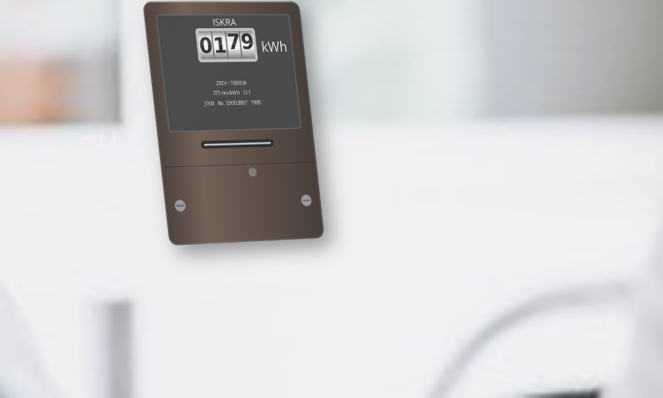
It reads **179** kWh
